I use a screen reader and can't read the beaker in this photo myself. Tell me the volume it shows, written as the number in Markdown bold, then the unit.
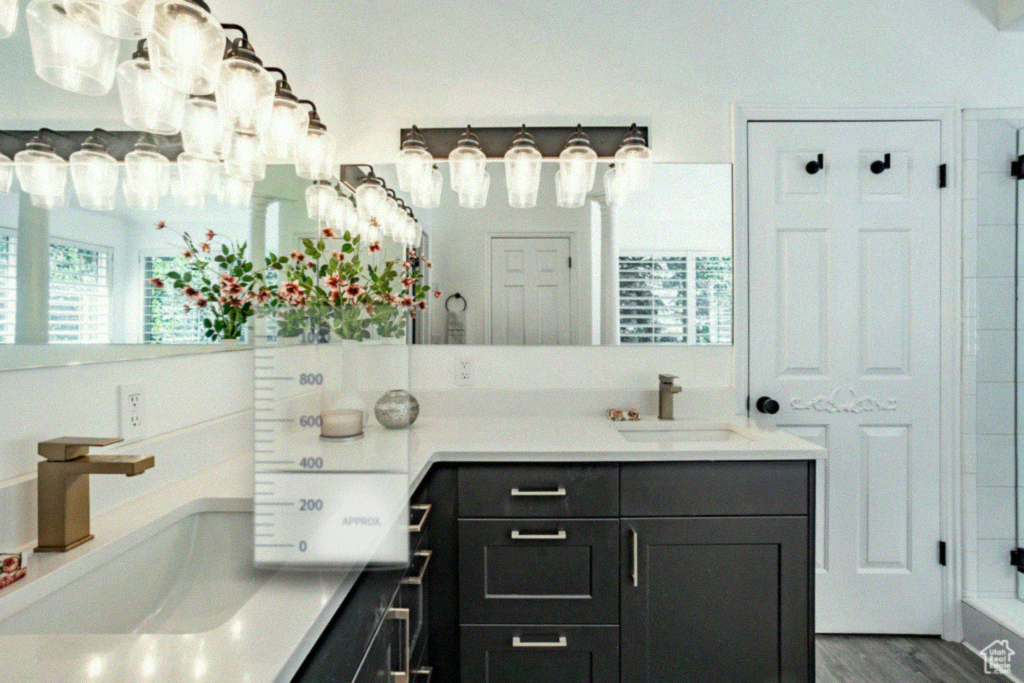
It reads **350** mL
